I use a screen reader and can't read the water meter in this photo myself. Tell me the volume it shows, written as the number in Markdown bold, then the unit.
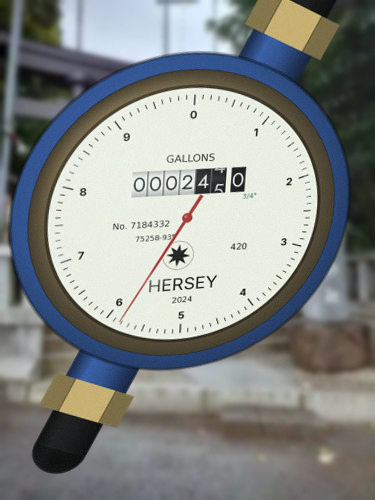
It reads **2445.8** gal
